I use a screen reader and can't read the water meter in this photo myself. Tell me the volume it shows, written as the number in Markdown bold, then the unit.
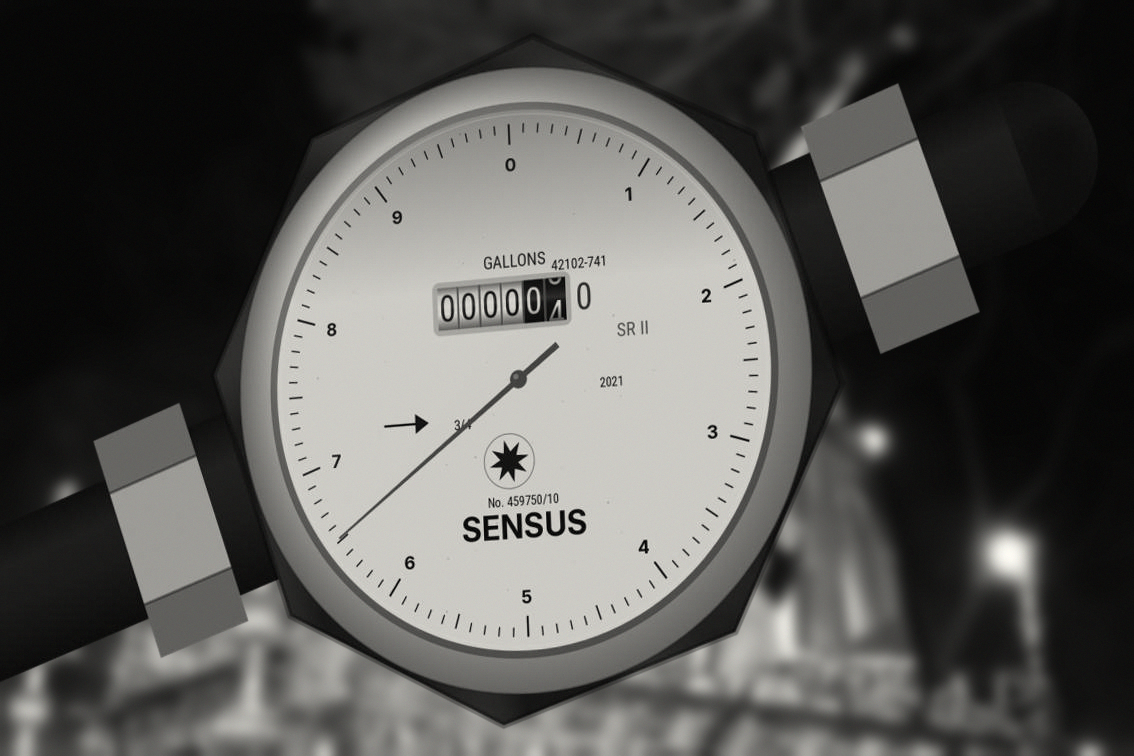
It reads **36.5** gal
